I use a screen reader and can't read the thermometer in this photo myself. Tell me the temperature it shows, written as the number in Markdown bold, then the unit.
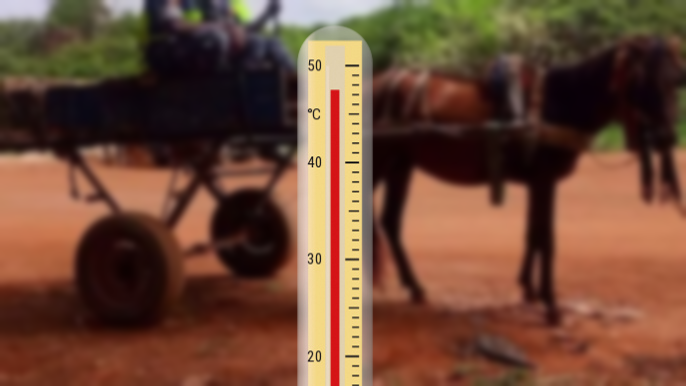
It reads **47.5** °C
